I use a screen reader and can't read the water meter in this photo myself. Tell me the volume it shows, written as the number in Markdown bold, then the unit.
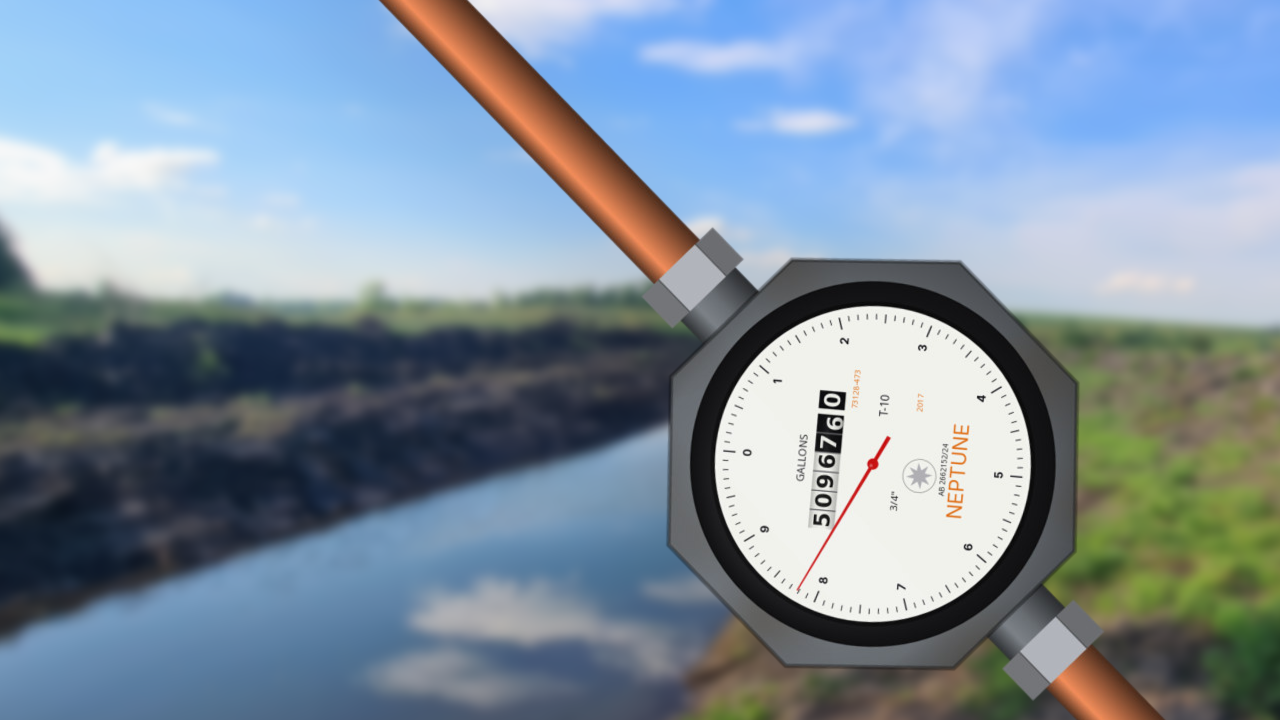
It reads **5096758.2** gal
